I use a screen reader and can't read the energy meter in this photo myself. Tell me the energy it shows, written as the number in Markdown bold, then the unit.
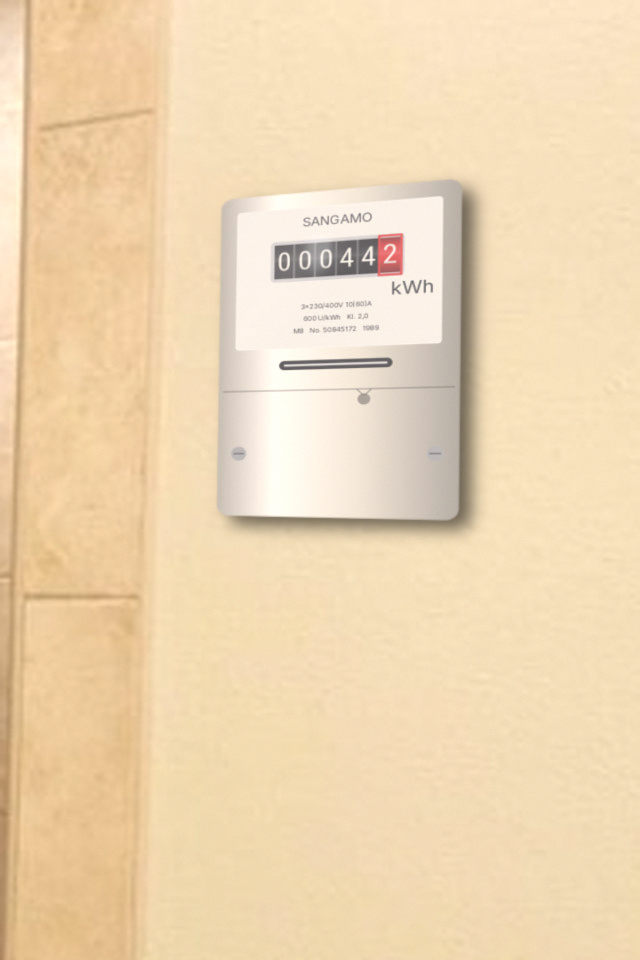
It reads **44.2** kWh
